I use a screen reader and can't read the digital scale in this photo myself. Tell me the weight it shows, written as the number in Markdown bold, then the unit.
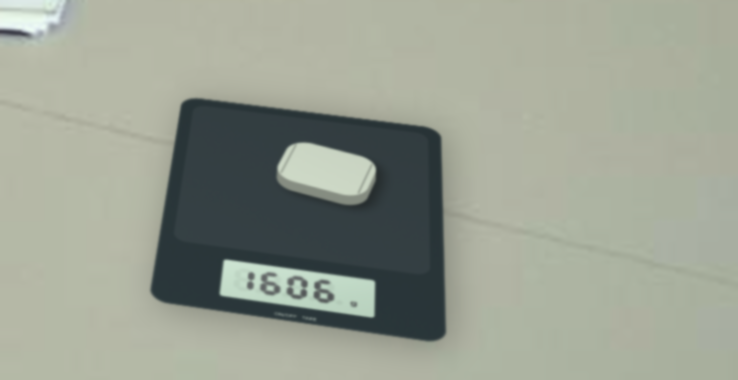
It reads **1606** g
